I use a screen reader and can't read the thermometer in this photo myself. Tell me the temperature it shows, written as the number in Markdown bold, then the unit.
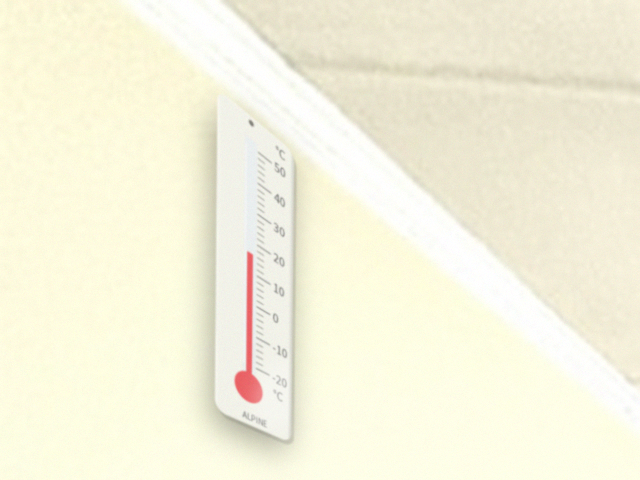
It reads **16** °C
